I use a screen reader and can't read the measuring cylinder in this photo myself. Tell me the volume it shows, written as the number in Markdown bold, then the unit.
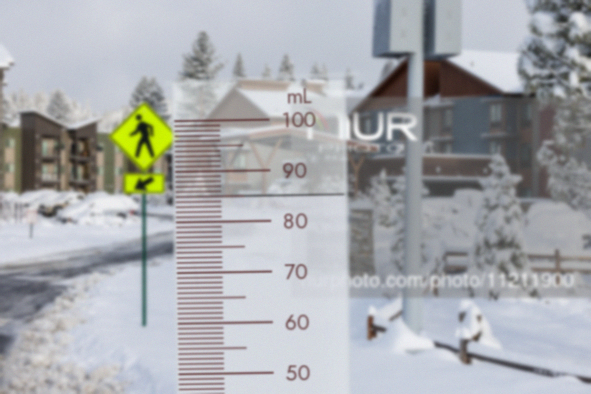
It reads **85** mL
